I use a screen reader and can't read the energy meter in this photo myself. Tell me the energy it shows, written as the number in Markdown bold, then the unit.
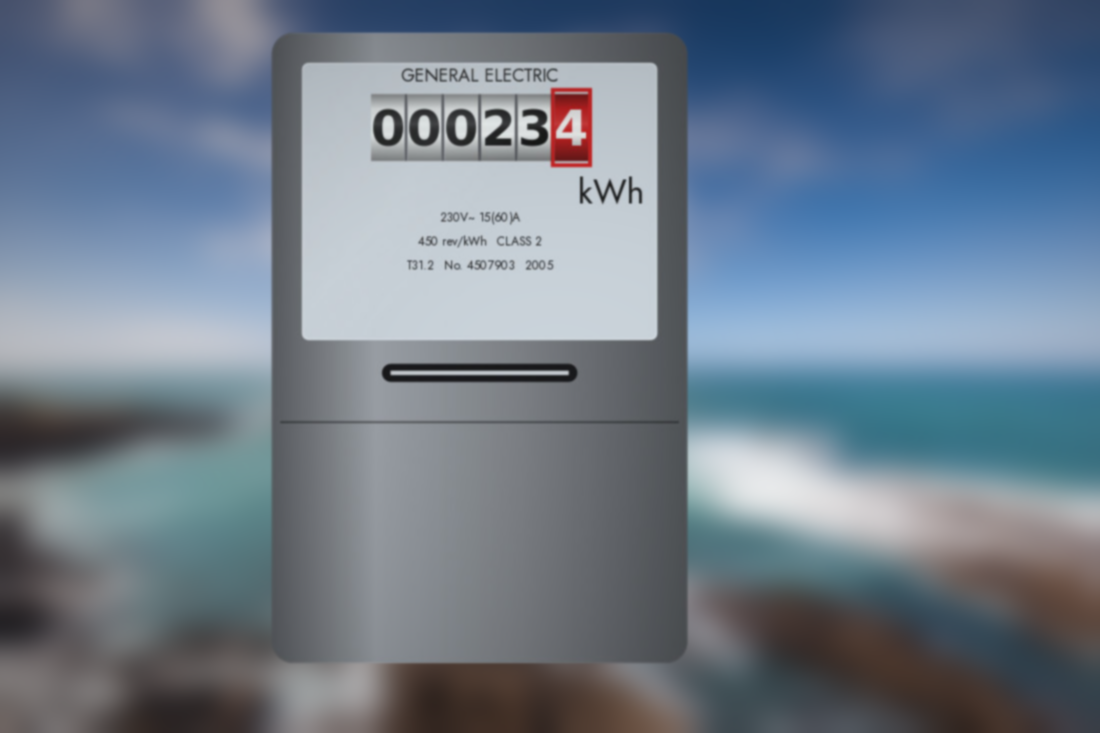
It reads **23.4** kWh
